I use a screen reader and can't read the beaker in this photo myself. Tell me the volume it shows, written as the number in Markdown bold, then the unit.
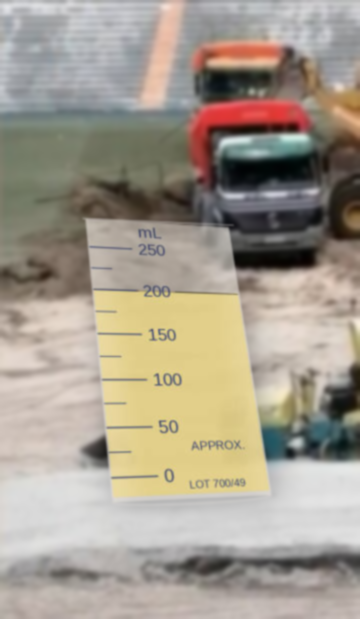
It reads **200** mL
